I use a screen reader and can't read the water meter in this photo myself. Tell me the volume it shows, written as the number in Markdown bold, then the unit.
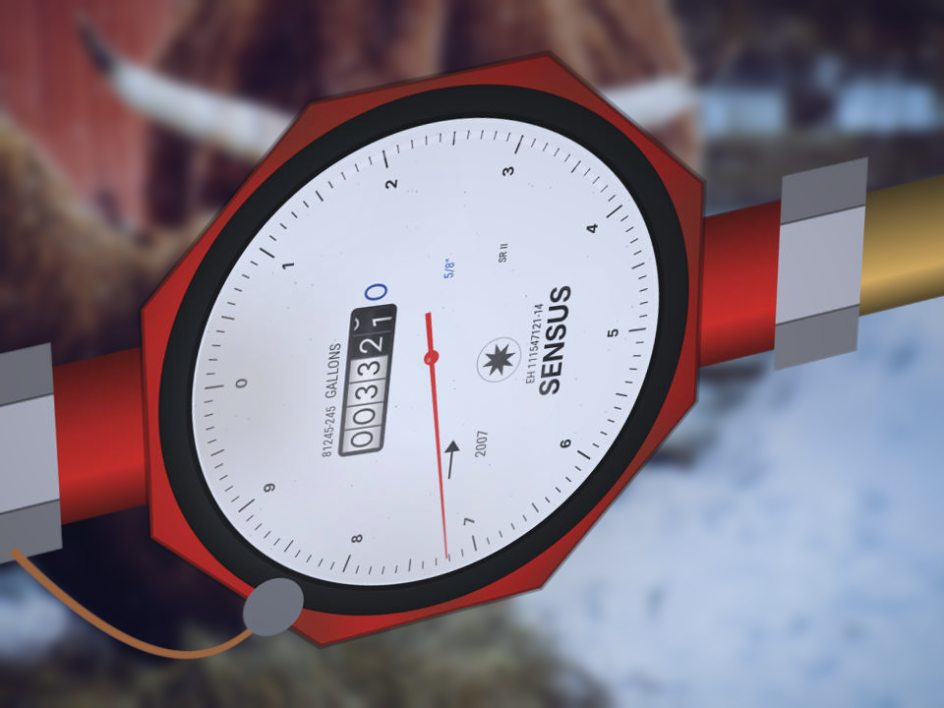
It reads **33207.2** gal
